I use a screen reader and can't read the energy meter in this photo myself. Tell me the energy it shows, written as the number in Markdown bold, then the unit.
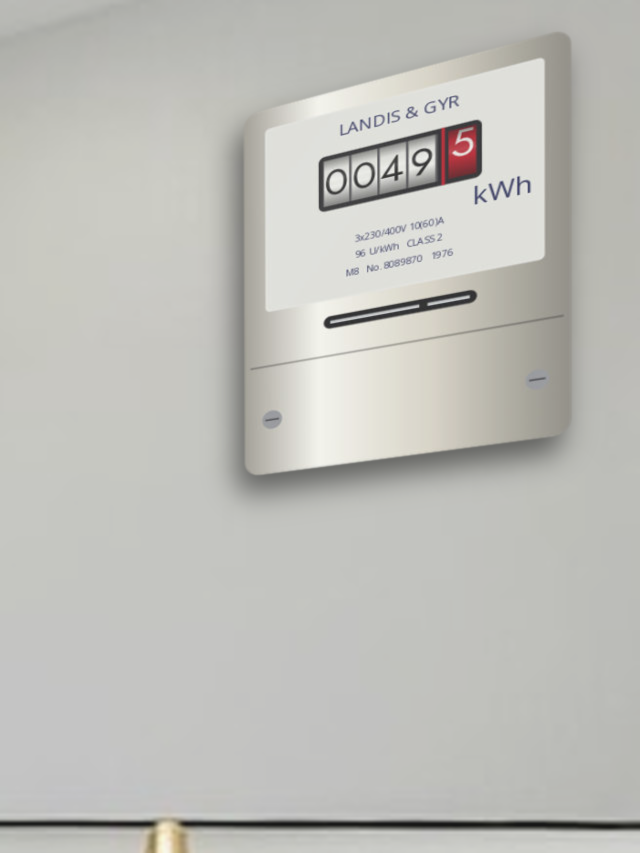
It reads **49.5** kWh
